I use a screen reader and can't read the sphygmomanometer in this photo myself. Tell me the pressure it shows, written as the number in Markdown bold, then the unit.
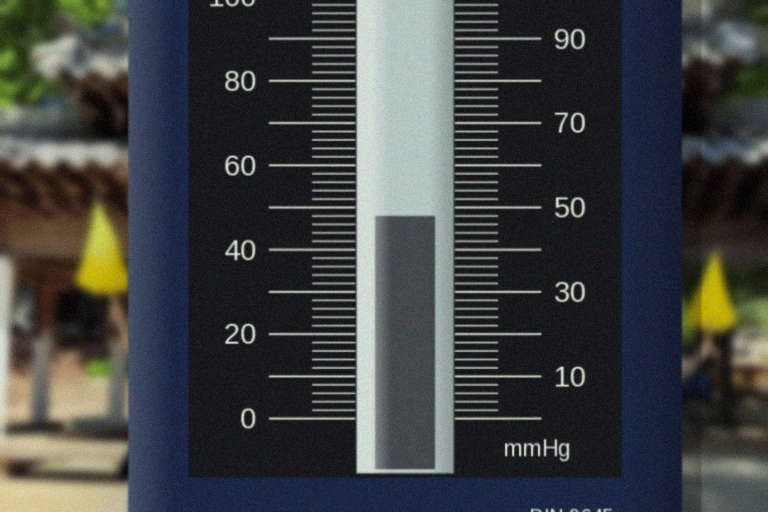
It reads **48** mmHg
